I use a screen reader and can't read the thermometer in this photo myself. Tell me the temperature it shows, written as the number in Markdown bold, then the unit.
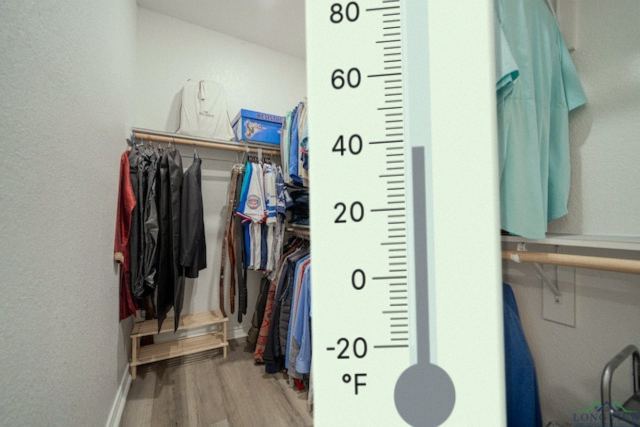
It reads **38** °F
